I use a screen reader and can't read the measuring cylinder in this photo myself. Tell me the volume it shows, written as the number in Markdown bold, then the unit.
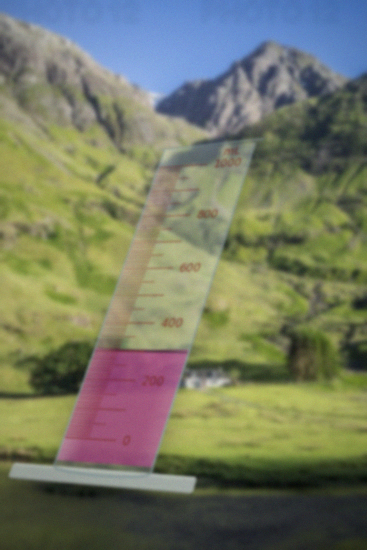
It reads **300** mL
